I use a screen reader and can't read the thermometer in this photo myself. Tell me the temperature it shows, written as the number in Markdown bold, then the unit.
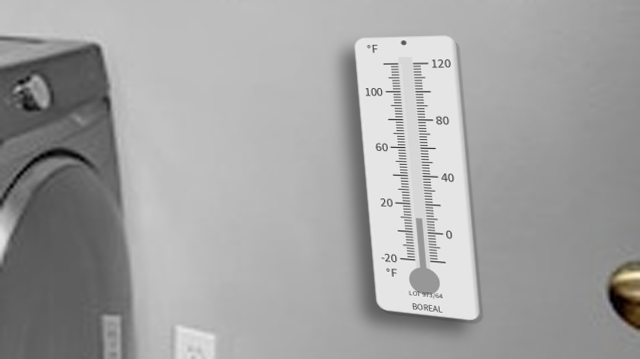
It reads **10** °F
